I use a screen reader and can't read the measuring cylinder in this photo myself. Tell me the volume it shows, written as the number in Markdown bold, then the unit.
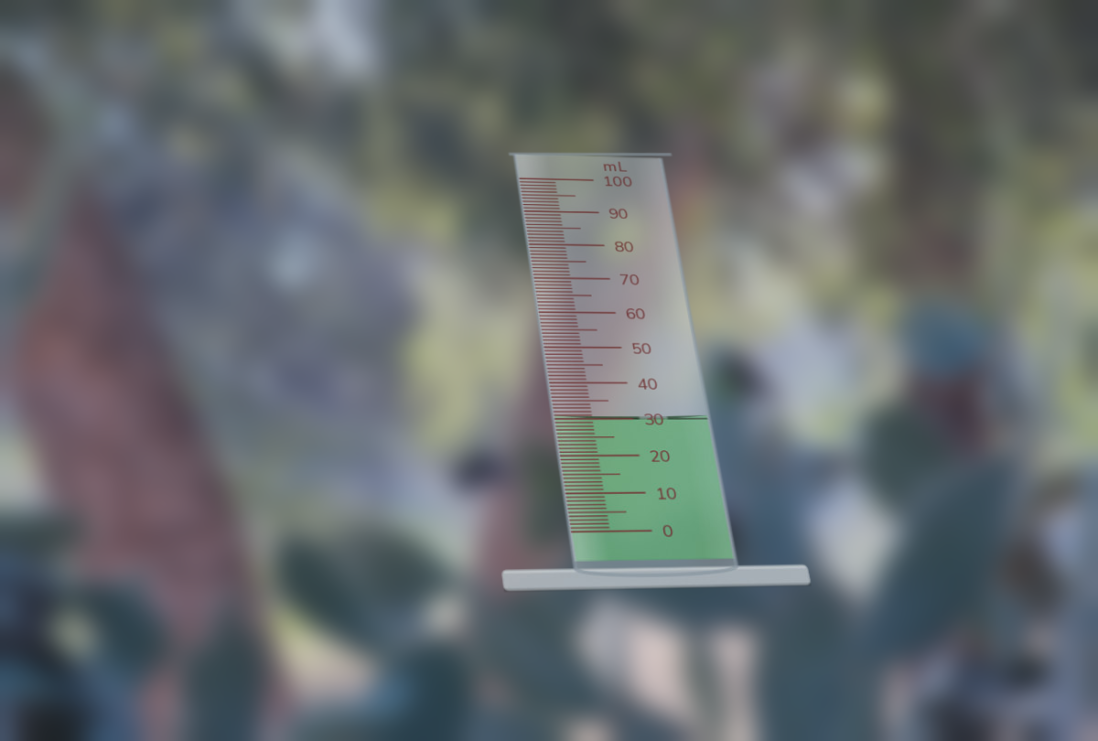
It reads **30** mL
